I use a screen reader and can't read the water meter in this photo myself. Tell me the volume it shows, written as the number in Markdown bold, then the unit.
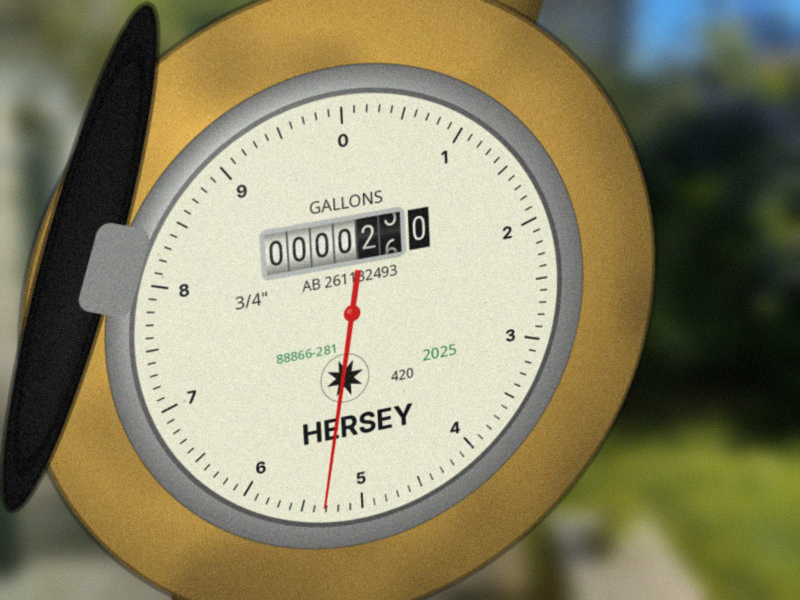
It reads **255.3** gal
